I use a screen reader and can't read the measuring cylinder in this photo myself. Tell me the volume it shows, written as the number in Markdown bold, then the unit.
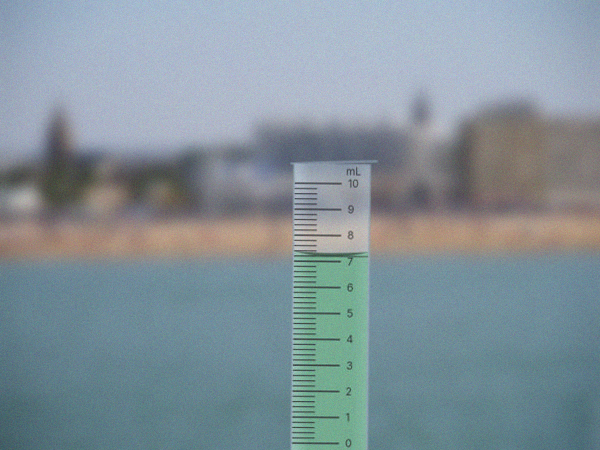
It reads **7.2** mL
